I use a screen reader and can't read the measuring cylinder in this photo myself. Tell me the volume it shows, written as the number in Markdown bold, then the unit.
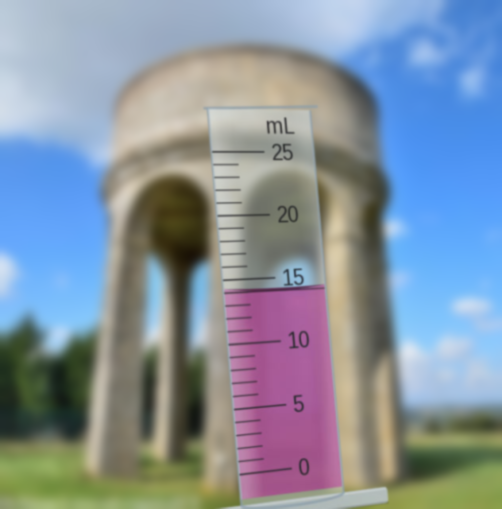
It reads **14** mL
